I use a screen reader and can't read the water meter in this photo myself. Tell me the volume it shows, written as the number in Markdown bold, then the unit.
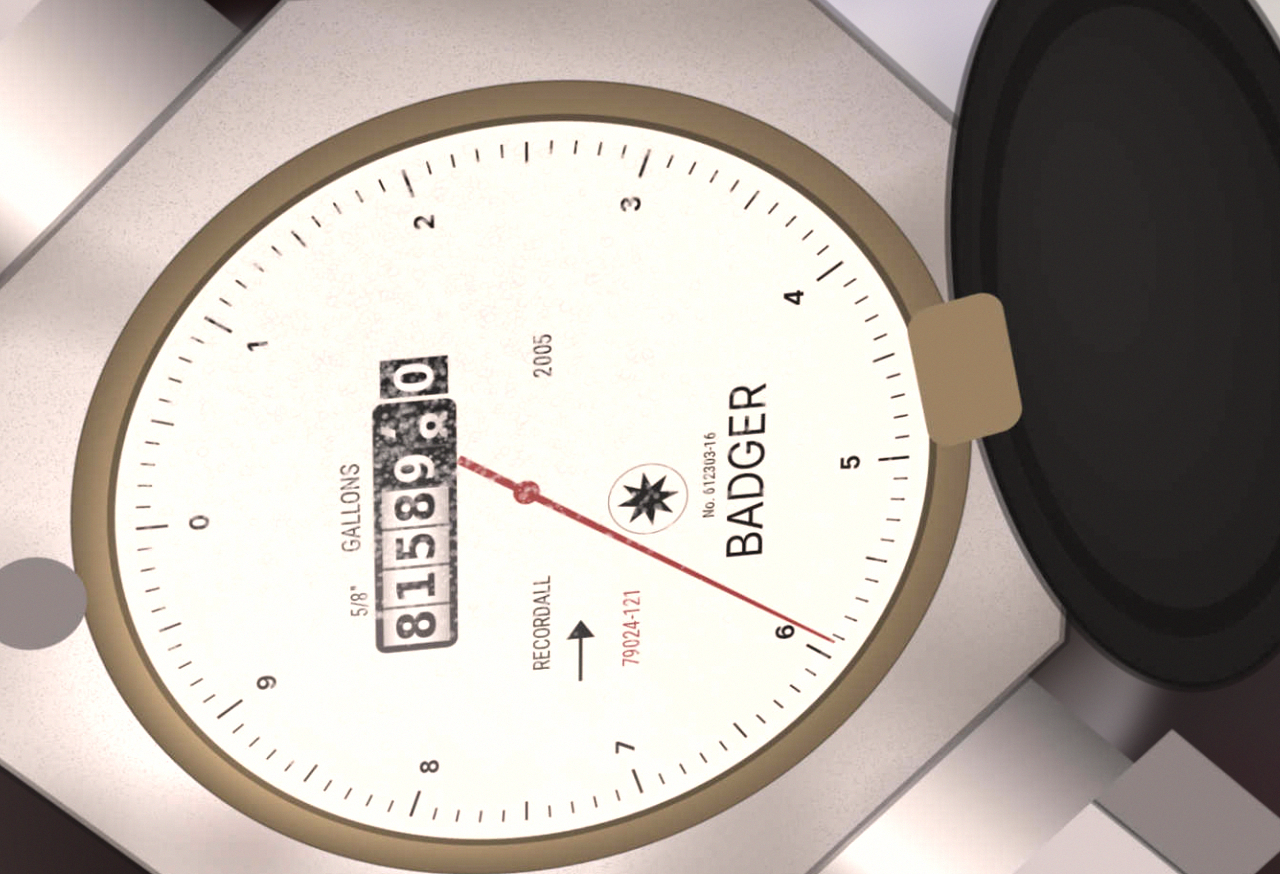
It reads **8158975.9** gal
